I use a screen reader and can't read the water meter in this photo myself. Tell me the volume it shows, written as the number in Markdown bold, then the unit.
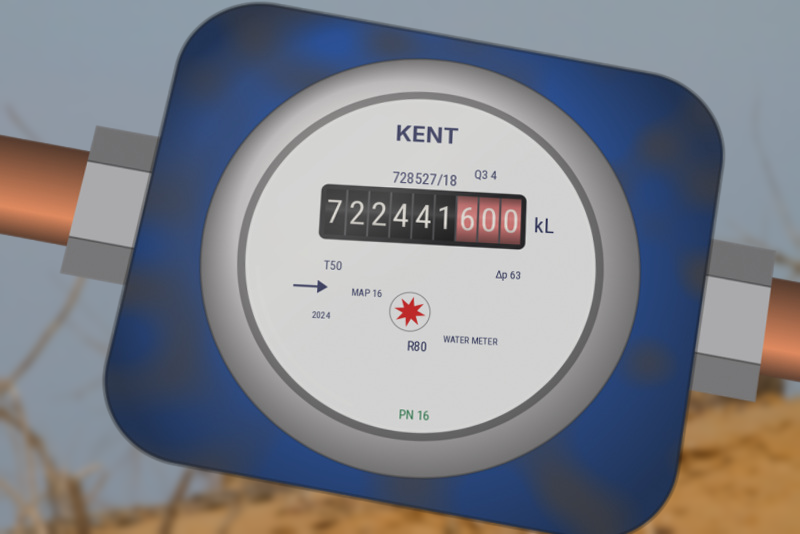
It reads **722441.600** kL
